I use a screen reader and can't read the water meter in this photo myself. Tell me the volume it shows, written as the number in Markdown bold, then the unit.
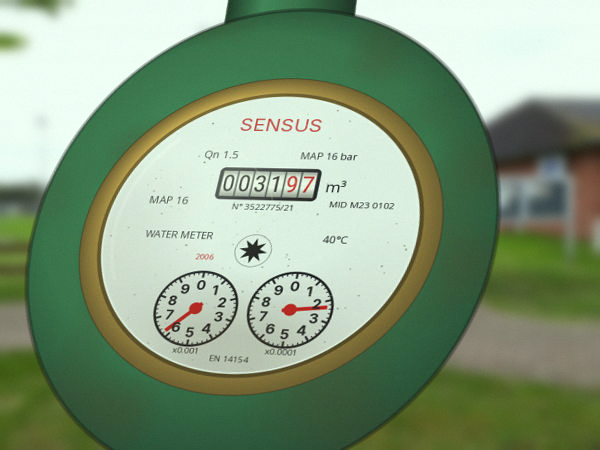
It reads **31.9762** m³
